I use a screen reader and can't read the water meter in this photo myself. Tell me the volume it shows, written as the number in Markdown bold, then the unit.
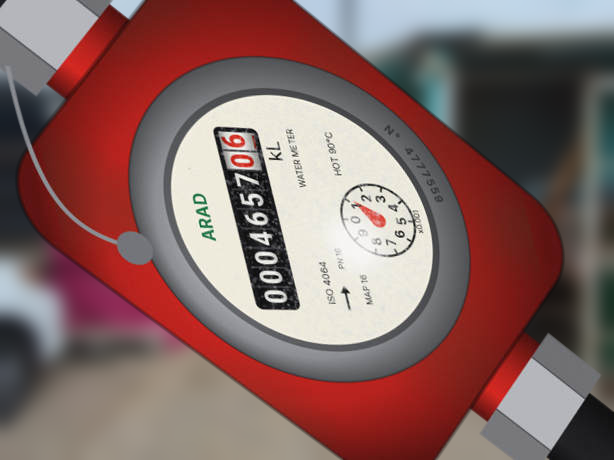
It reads **4657.061** kL
